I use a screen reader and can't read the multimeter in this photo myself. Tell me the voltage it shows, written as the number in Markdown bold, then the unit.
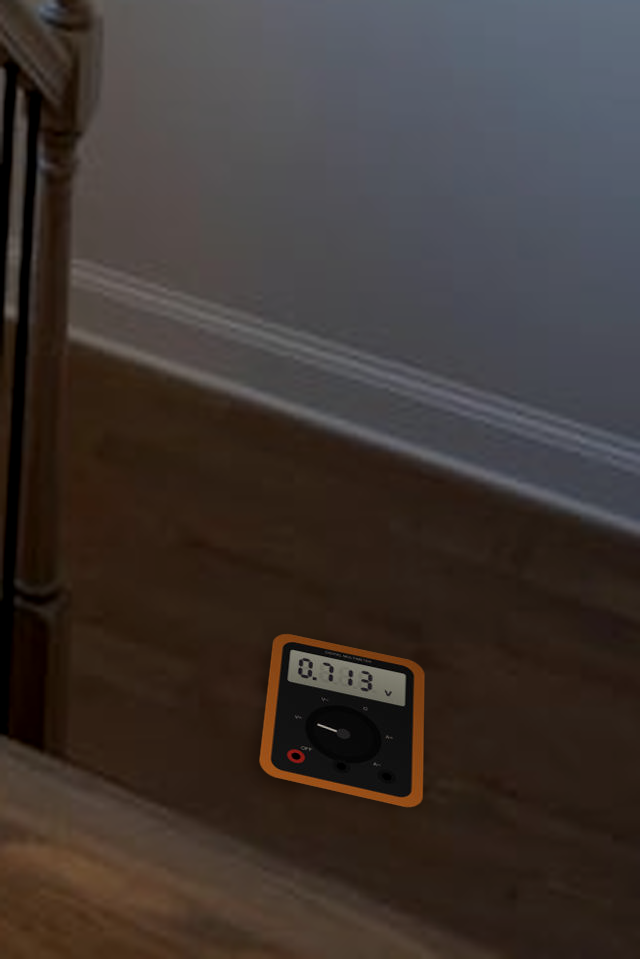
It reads **0.713** V
